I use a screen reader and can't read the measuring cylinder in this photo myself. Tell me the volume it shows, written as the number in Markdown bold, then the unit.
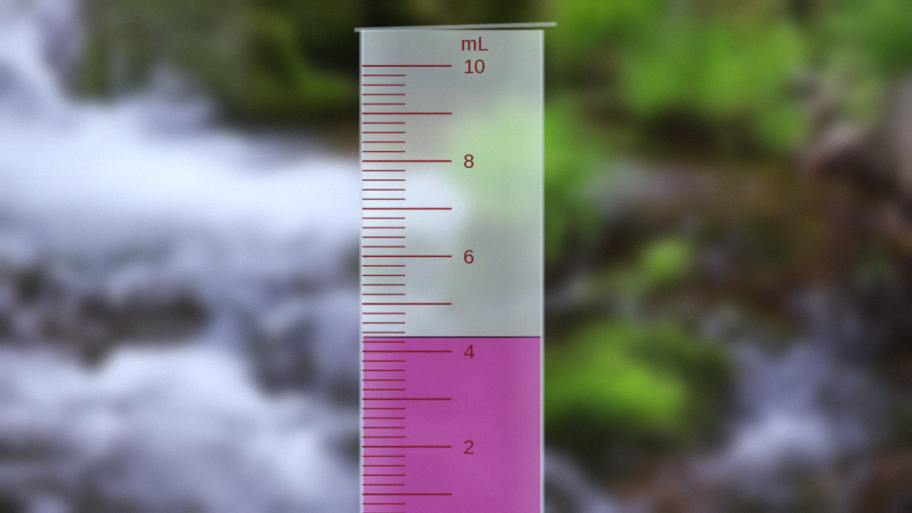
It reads **4.3** mL
